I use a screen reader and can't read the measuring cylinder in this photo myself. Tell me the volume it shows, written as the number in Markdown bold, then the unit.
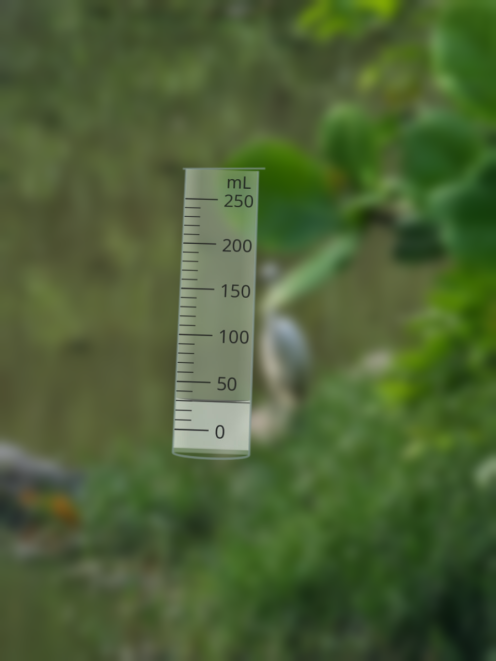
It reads **30** mL
